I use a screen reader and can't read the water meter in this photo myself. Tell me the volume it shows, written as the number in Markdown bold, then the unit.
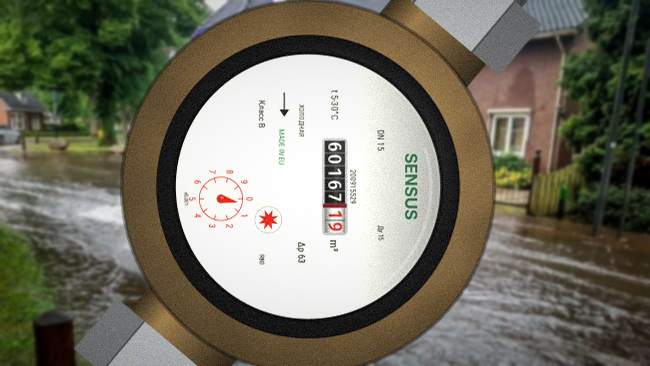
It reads **60167.190** m³
